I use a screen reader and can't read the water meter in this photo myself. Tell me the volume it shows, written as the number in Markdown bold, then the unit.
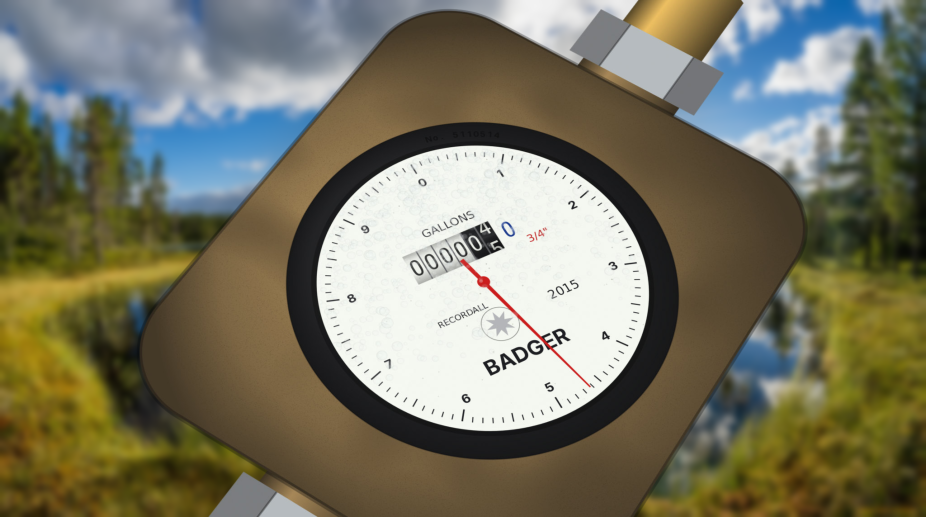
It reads **44.6** gal
